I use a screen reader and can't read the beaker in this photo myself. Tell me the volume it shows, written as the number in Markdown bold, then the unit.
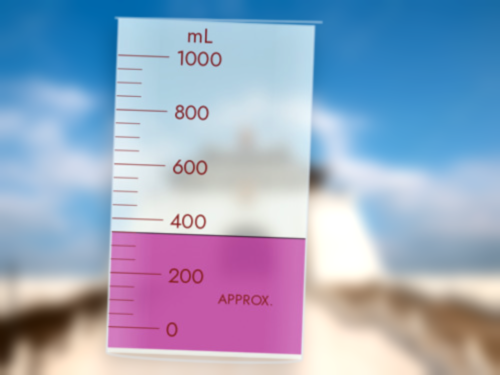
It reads **350** mL
